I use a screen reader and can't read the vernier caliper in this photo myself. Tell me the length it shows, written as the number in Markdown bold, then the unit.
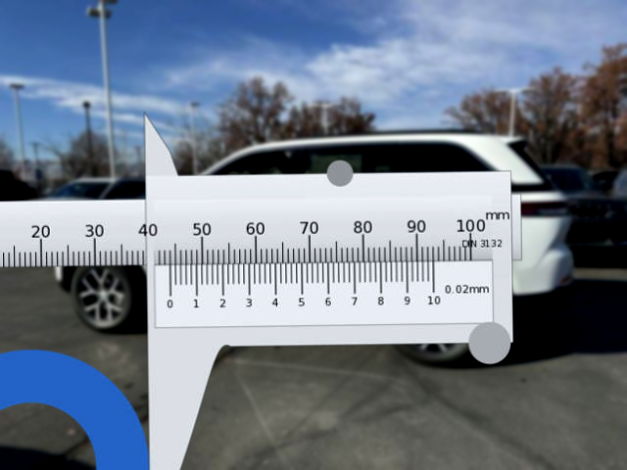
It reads **44.0** mm
